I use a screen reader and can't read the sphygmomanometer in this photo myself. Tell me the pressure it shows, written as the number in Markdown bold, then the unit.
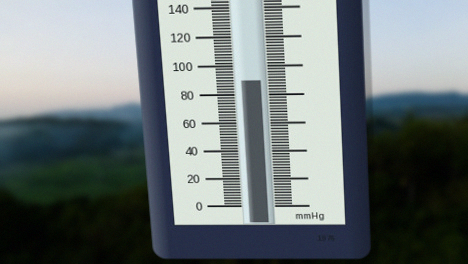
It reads **90** mmHg
